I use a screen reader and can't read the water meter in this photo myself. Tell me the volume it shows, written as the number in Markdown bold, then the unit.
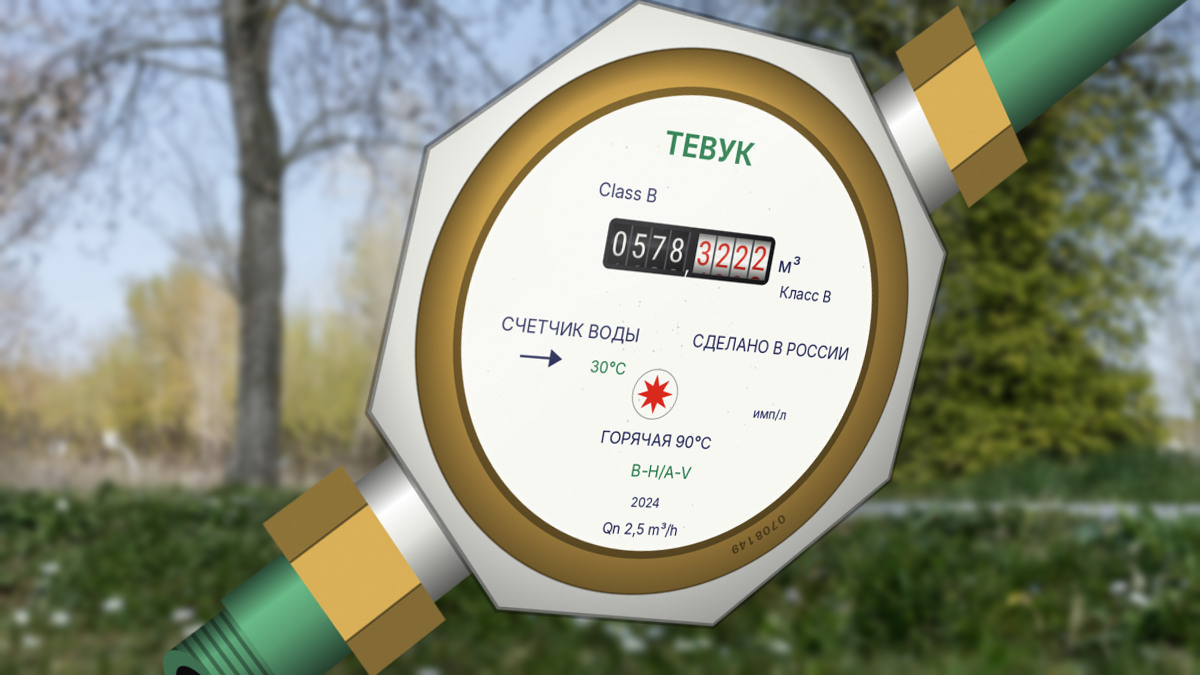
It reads **578.3222** m³
